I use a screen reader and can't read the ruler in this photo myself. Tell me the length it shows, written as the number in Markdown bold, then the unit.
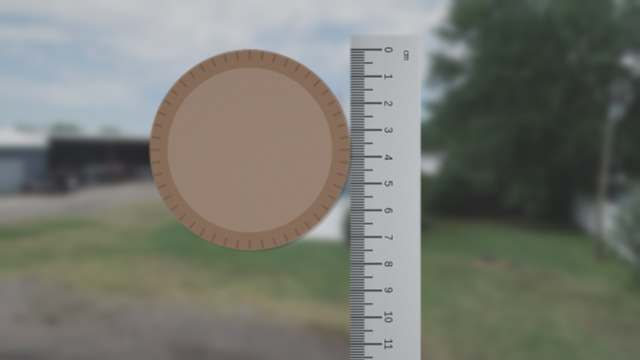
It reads **7.5** cm
